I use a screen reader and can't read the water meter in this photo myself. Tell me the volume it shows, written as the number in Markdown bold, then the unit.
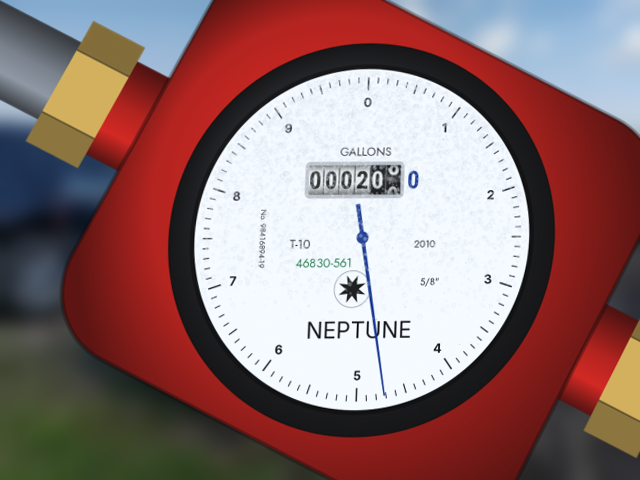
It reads **2084.7** gal
